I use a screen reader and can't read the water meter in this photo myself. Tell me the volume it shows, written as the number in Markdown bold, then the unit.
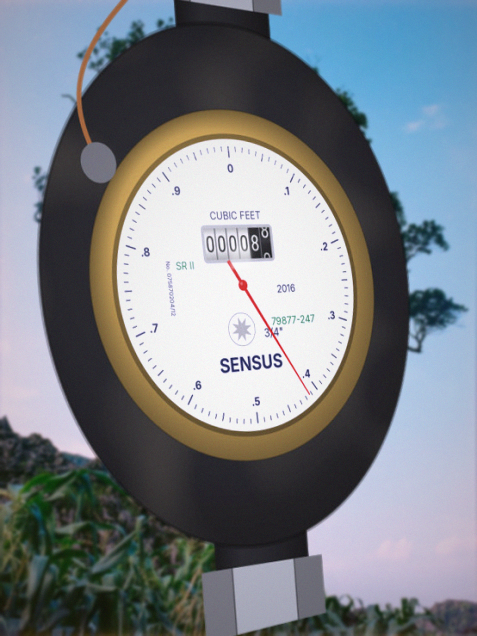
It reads **88.41** ft³
